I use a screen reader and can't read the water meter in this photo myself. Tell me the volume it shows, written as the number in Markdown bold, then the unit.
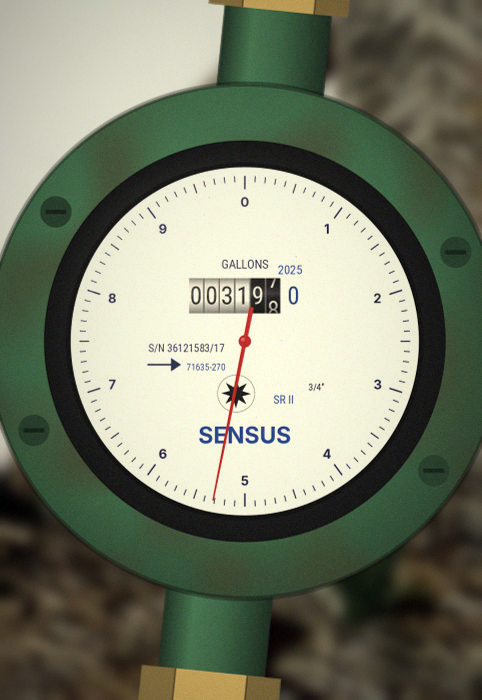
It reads **31975.3** gal
